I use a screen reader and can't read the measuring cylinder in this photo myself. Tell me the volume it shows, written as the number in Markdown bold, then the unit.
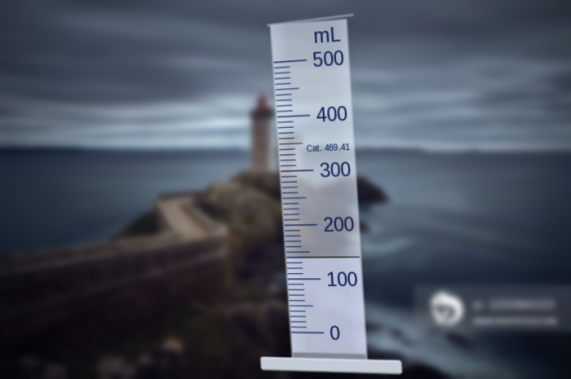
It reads **140** mL
